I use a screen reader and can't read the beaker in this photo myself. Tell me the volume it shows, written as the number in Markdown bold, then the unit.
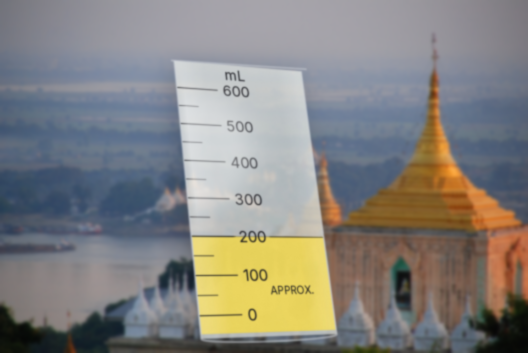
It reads **200** mL
